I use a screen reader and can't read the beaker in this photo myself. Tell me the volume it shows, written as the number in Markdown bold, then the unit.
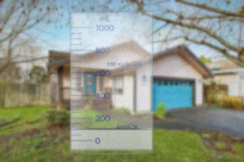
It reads **100** mL
